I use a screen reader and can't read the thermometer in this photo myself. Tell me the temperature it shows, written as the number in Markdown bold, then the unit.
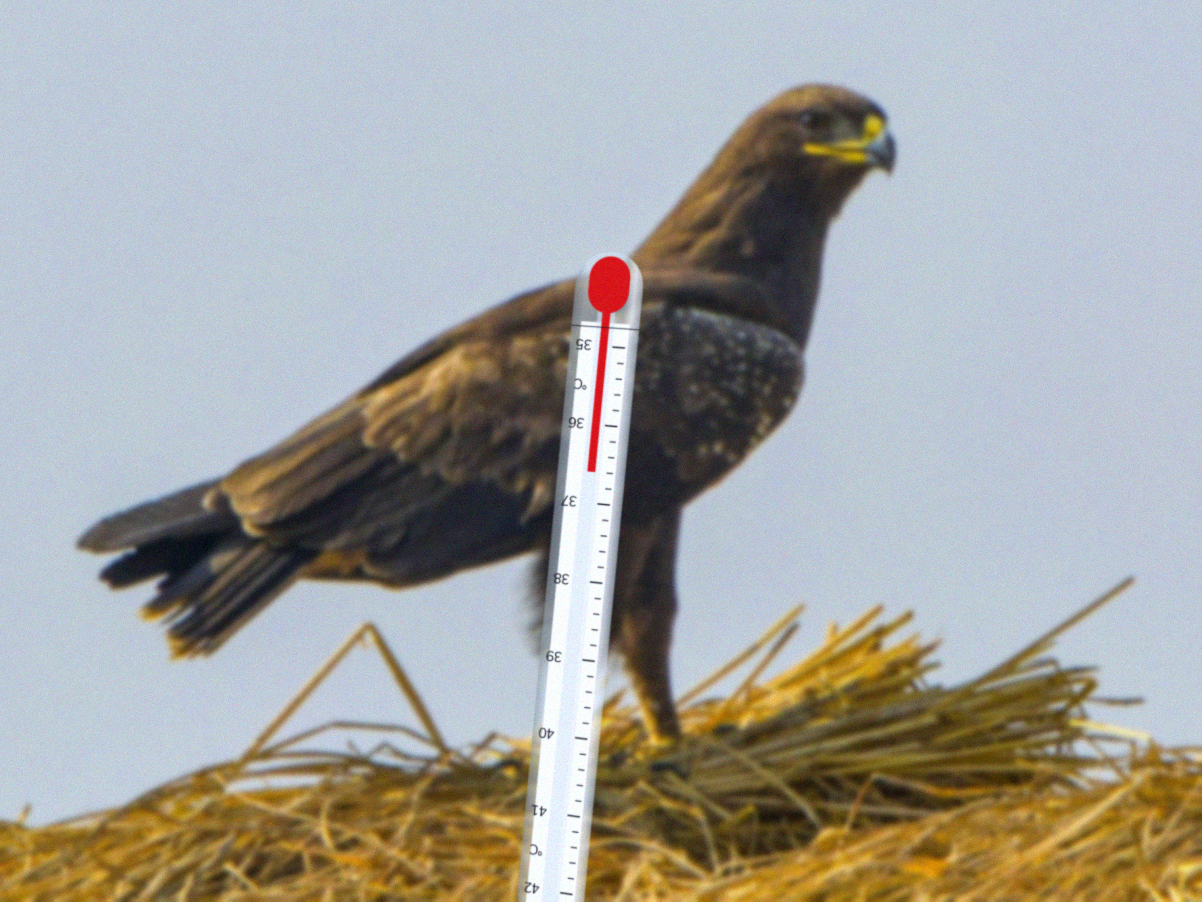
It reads **36.6** °C
